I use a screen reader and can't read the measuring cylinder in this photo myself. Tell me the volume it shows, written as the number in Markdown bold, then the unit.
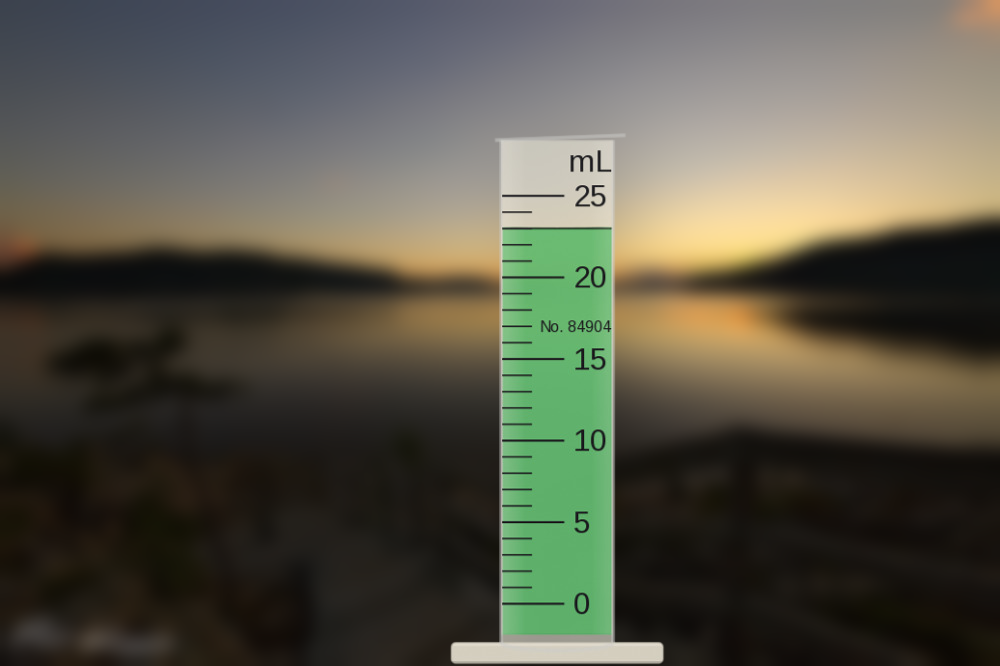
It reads **23** mL
